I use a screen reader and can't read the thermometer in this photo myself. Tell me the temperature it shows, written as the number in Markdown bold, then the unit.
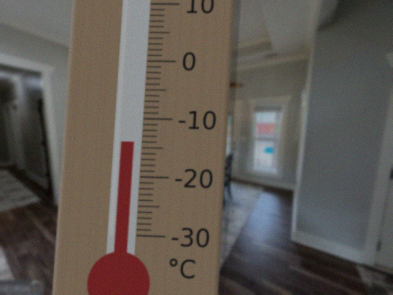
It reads **-14** °C
